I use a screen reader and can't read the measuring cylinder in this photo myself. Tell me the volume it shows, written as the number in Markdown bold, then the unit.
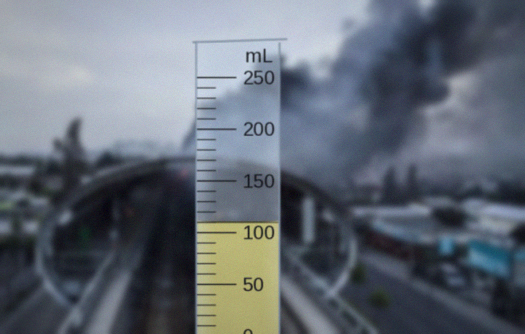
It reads **110** mL
